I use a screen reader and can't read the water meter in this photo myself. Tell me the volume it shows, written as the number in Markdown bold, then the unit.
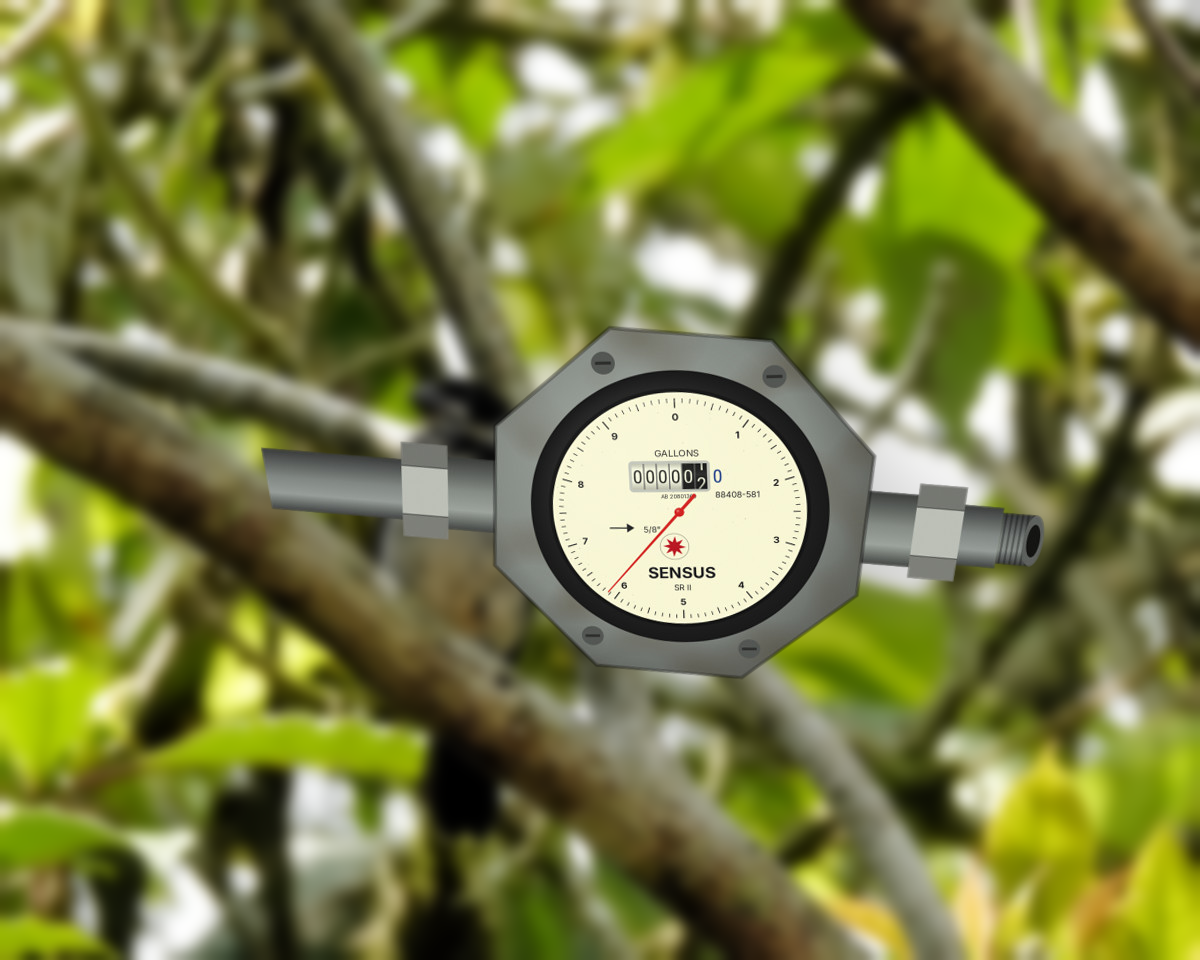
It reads **16.1** gal
